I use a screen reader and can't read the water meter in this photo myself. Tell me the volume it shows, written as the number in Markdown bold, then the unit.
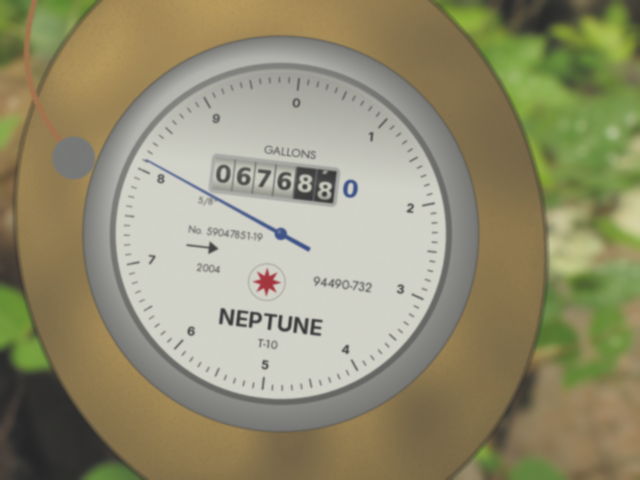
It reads **676878.1** gal
